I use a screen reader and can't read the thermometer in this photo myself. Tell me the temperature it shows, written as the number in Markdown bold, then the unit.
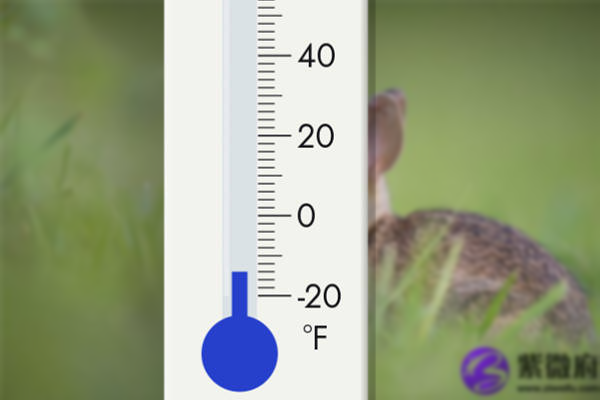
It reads **-14** °F
